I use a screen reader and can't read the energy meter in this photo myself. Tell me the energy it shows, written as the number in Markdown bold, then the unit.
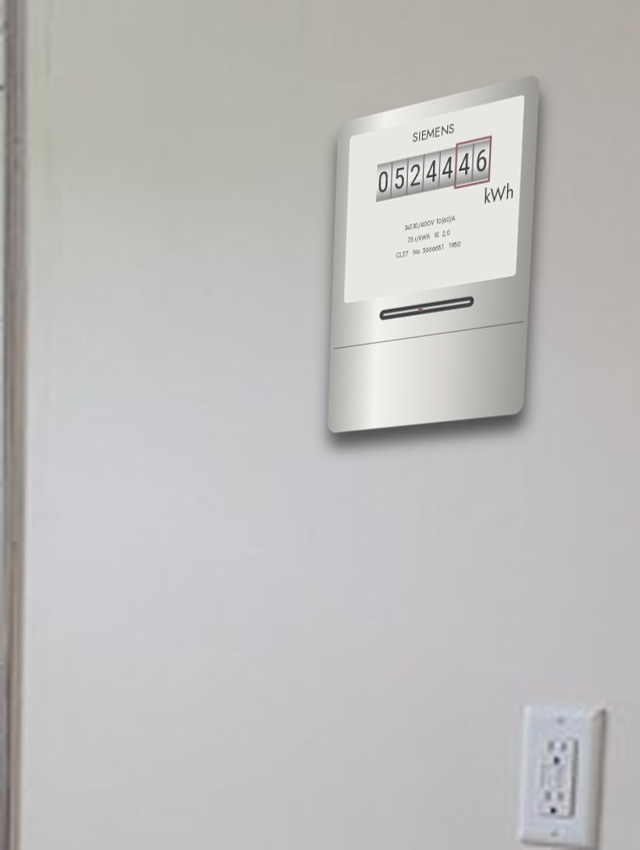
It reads **5244.46** kWh
